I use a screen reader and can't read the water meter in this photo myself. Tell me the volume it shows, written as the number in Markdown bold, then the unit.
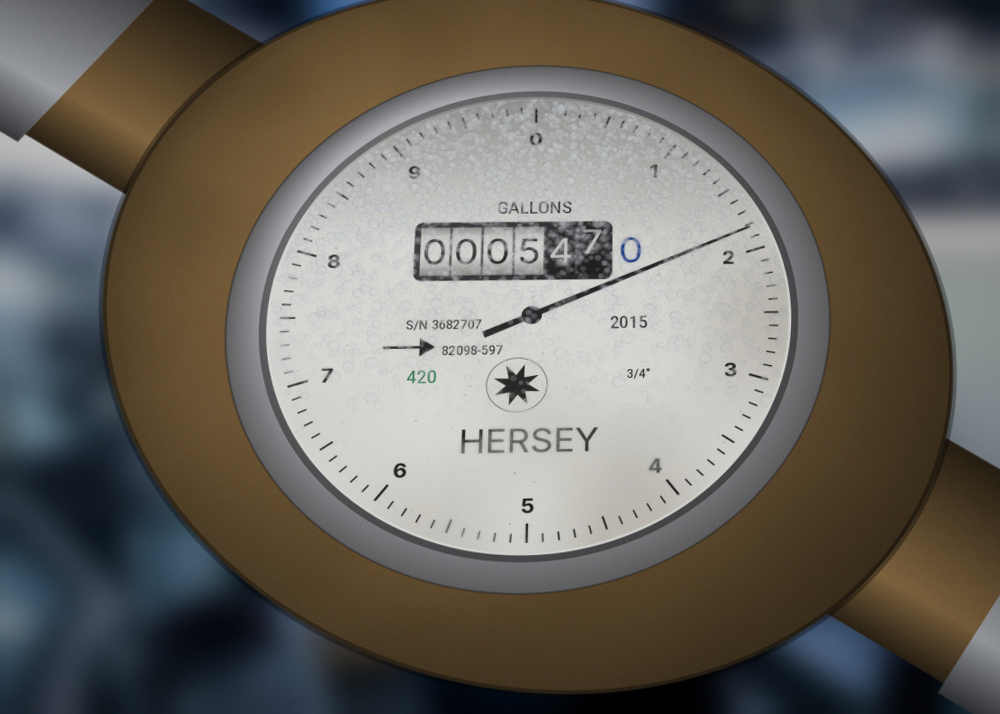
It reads **5471.8** gal
